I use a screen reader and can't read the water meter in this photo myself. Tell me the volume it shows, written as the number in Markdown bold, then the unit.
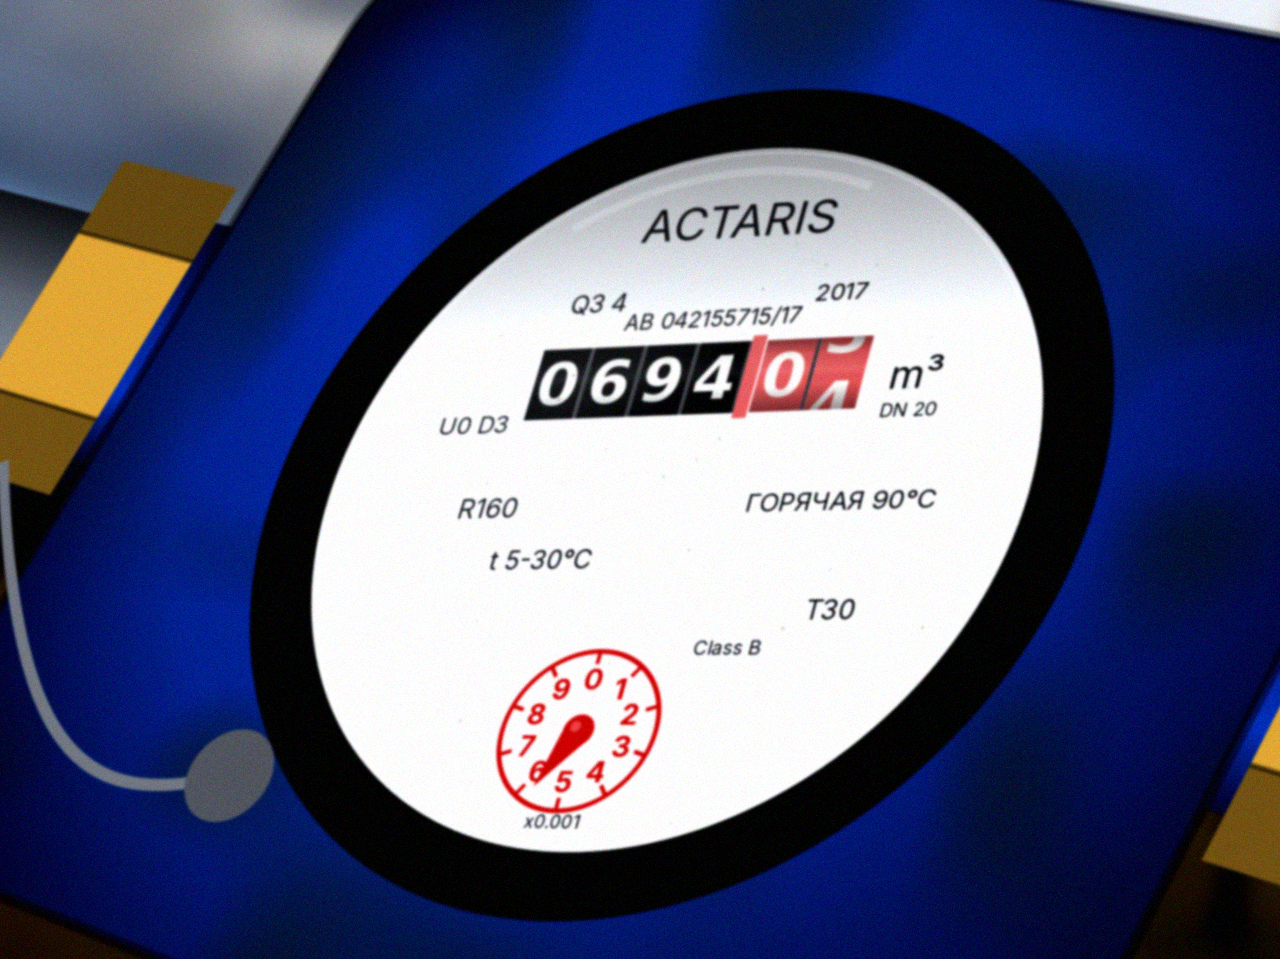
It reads **694.035** m³
